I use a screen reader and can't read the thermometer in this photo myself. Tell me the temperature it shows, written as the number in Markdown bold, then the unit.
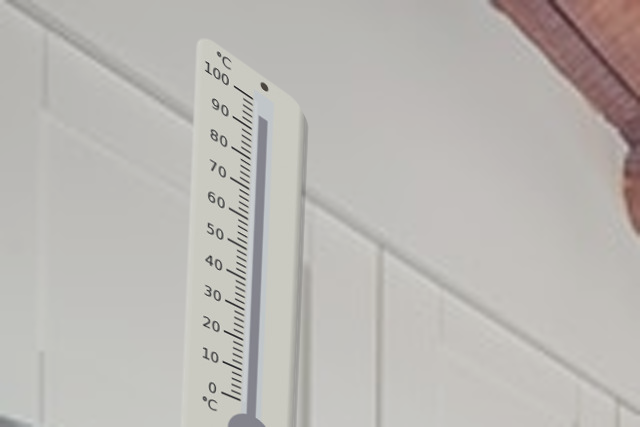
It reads **96** °C
